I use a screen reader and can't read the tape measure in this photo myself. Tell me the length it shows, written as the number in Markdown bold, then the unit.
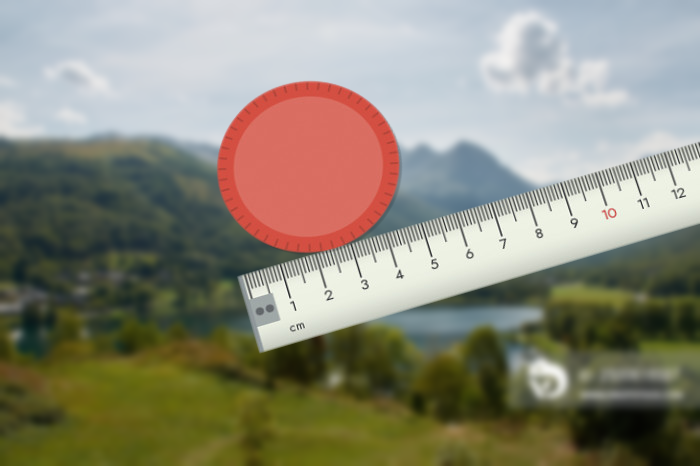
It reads **5** cm
